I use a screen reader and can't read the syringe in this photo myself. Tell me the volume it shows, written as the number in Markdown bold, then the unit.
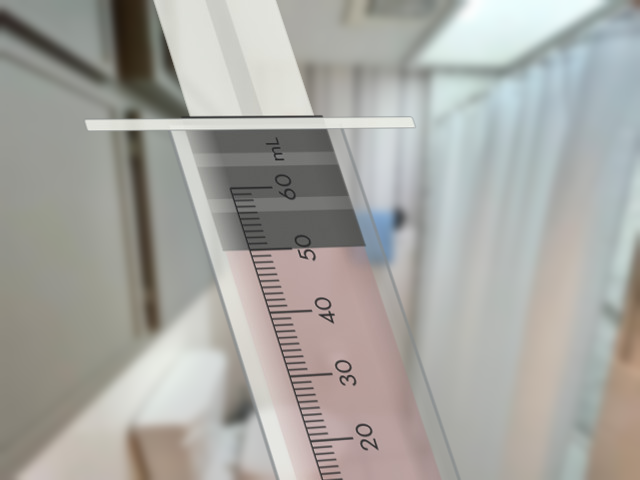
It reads **50** mL
